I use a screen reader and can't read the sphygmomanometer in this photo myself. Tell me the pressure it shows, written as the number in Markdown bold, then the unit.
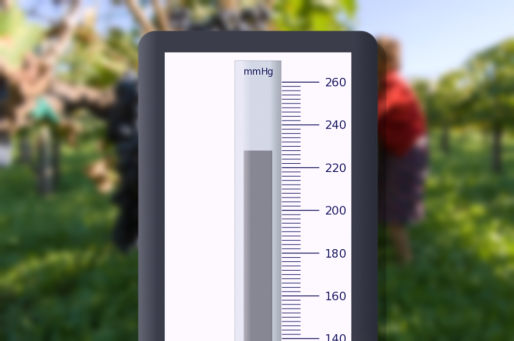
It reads **228** mmHg
